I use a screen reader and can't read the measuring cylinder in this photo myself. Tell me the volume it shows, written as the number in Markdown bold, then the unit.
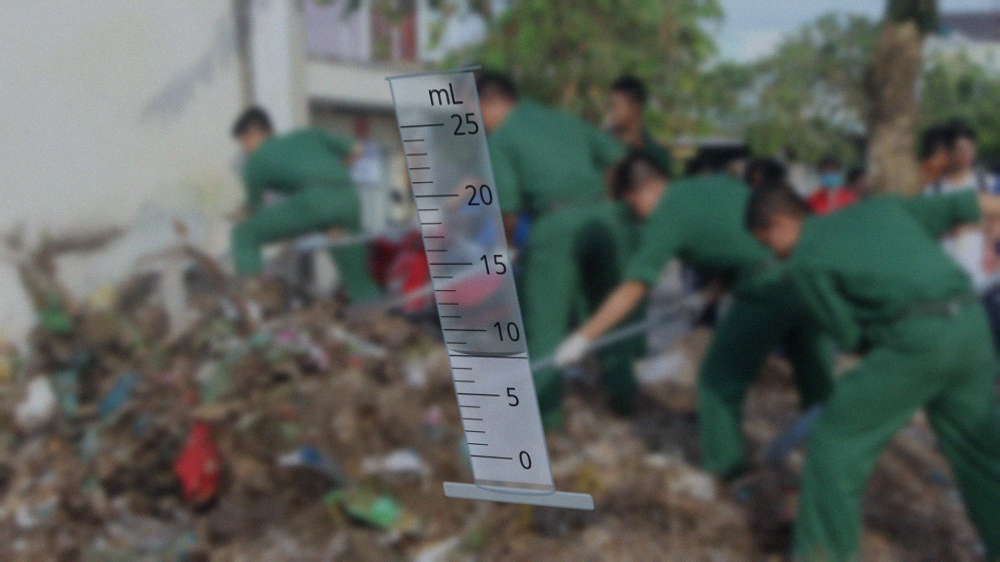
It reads **8** mL
